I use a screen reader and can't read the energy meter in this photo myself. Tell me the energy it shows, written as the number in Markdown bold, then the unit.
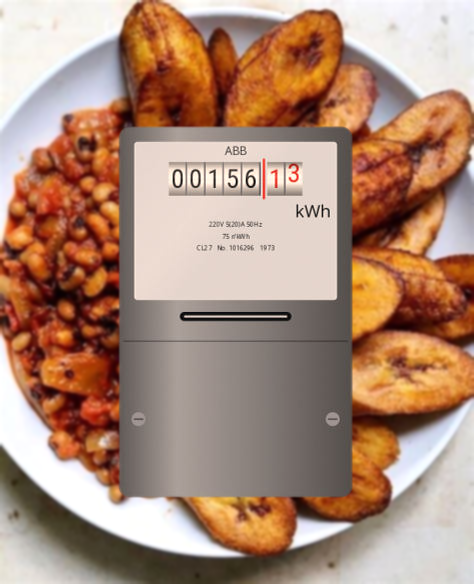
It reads **156.13** kWh
